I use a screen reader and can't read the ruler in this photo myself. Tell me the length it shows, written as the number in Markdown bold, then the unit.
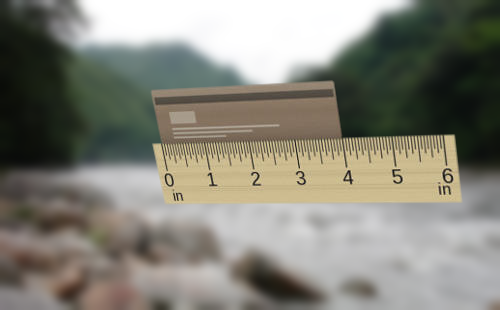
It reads **4** in
